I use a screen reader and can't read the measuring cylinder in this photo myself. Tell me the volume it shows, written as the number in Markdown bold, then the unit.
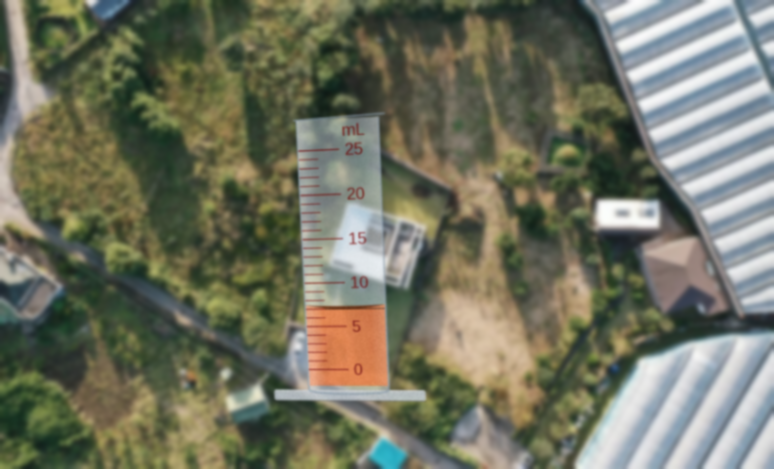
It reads **7** mL
